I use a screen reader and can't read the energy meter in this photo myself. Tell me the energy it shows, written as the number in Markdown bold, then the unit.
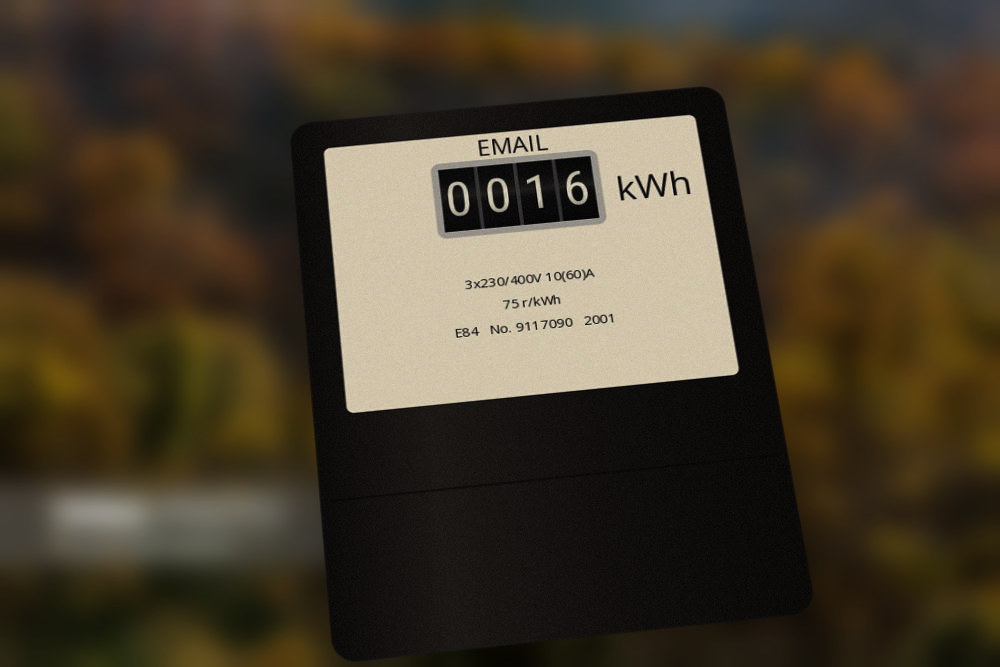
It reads **16** kWh
